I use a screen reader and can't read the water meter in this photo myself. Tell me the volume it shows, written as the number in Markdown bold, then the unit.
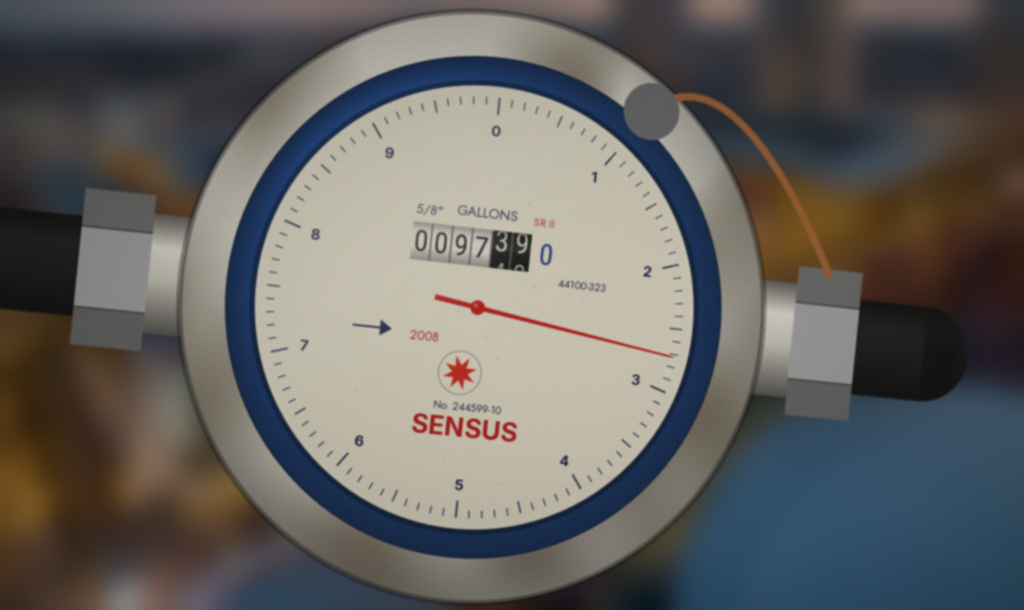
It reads **97392.7** gal
